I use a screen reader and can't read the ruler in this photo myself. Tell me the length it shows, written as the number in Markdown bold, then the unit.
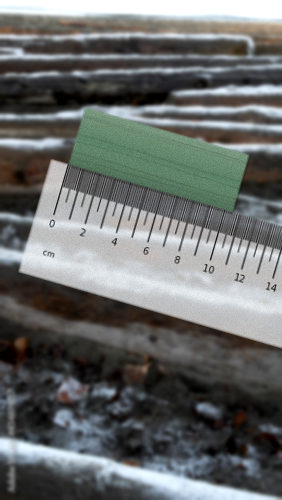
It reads **10.5** cm
